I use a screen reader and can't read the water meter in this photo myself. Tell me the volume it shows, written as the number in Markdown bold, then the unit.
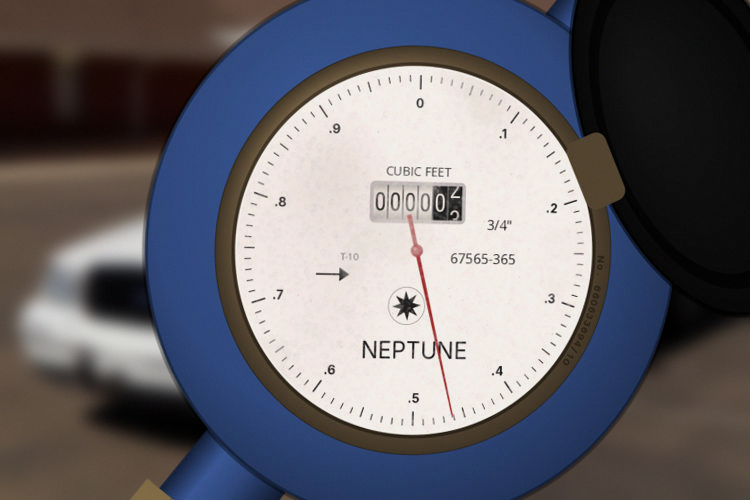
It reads **2.46** ft³
